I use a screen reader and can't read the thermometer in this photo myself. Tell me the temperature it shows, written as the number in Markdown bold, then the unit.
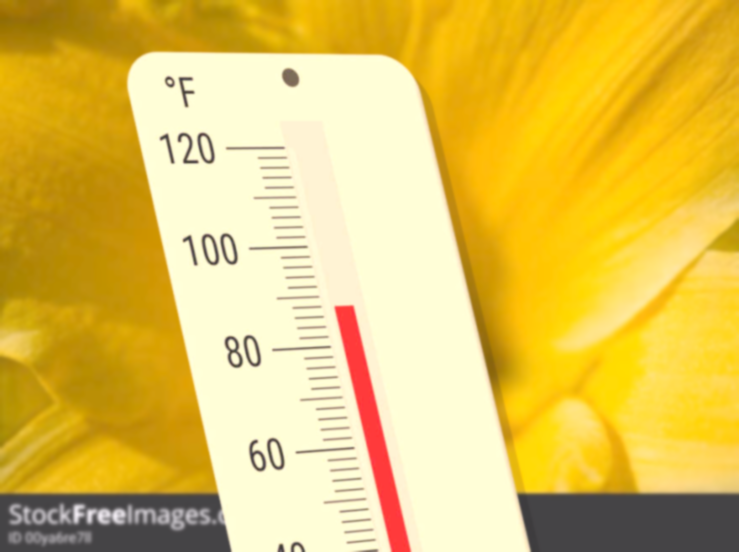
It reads **88** °F
